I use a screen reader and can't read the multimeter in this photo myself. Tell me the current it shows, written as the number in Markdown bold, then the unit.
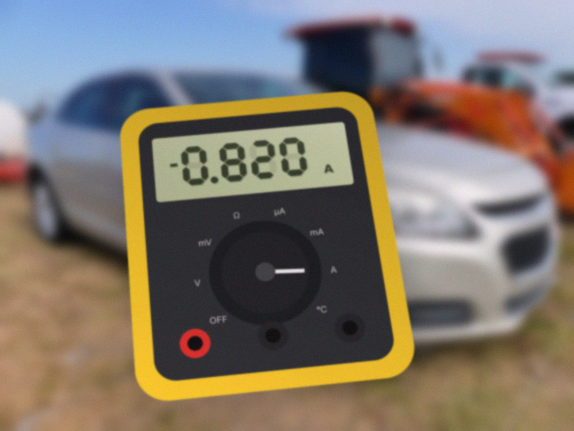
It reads **-0.820** A
